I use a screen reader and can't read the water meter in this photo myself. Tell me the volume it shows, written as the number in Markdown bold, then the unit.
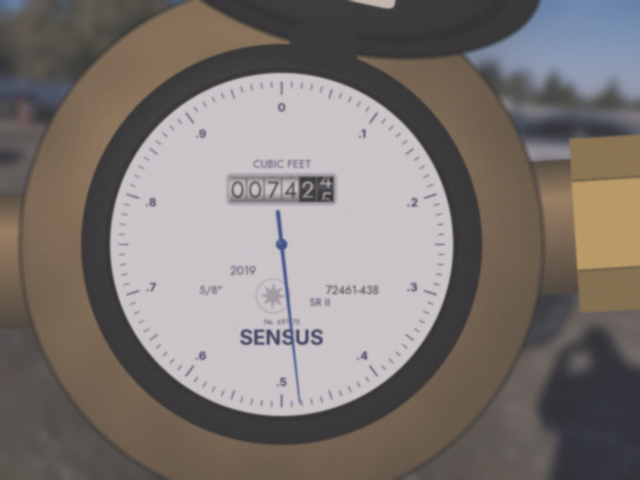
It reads **7424.48** ft³
